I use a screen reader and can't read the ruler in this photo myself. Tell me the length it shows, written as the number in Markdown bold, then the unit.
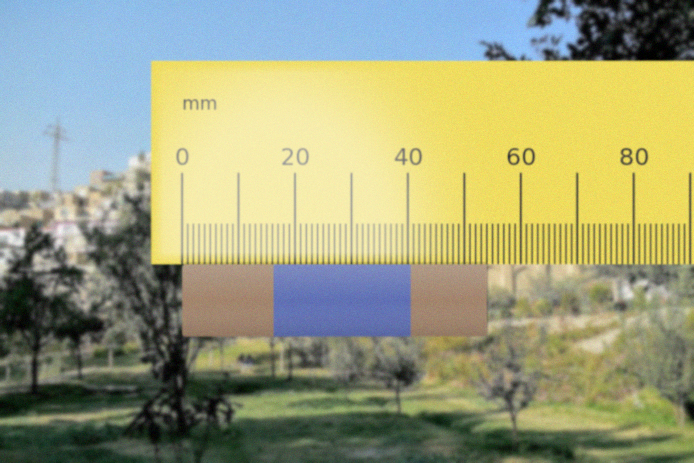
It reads **54** mm
